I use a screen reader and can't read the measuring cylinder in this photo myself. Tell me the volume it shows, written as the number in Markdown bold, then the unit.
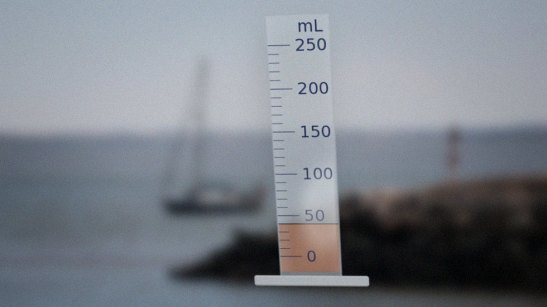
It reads **40** mL
